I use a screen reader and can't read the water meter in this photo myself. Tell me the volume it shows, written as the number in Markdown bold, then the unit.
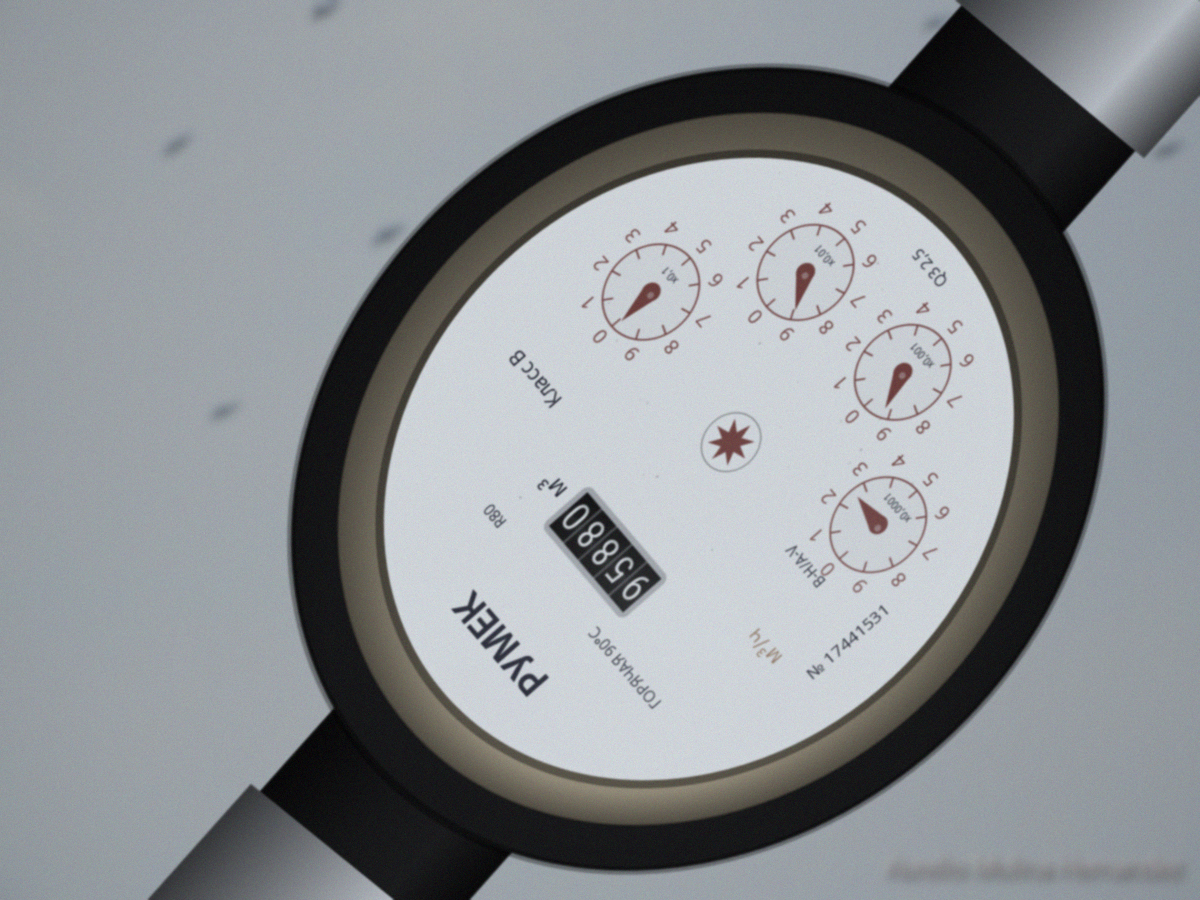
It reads **95879.9892** m³
